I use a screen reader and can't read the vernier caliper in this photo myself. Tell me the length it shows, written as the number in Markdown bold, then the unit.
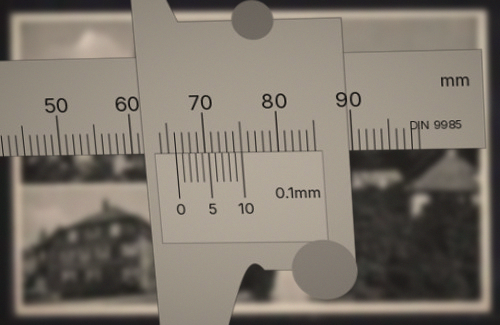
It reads **66.0** mm
